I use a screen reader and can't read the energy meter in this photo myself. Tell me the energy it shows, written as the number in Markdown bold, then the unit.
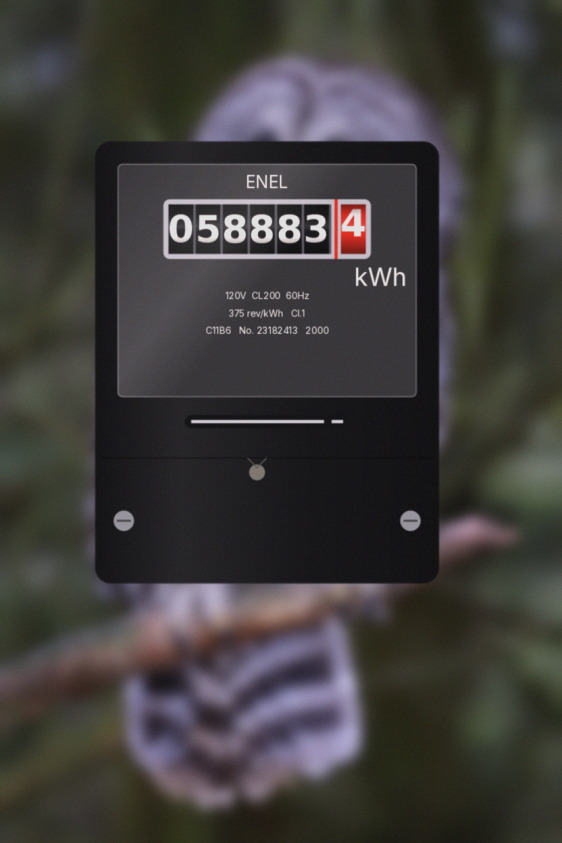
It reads **58883.4** kWh
